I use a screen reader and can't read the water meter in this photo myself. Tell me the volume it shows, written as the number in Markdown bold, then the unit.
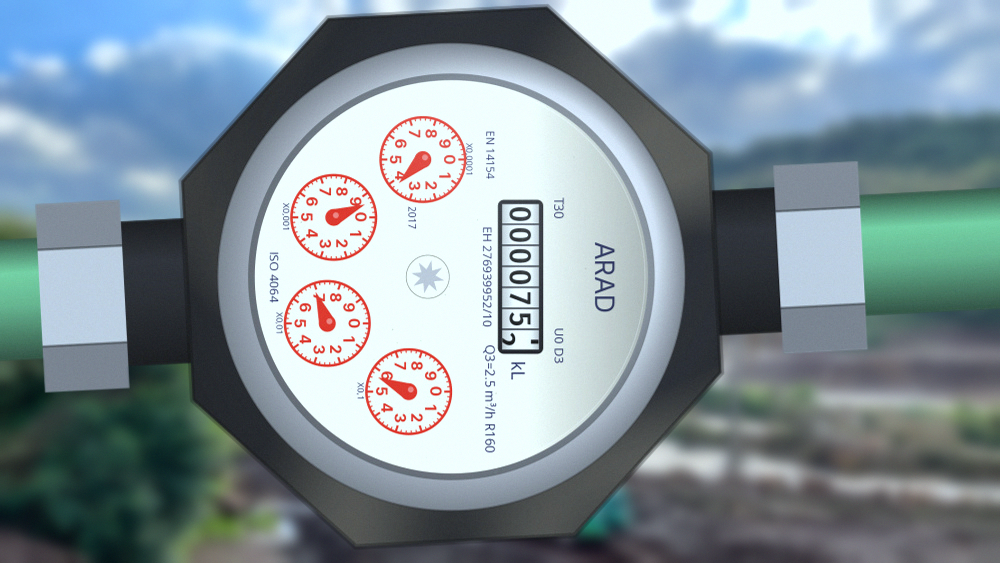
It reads **751.5693** kL
